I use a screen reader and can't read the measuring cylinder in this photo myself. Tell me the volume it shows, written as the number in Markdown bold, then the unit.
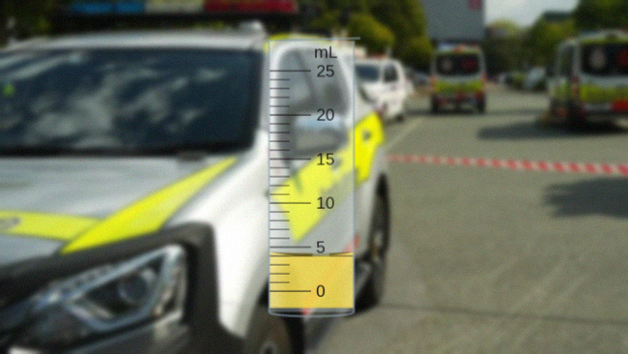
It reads **4** mL
